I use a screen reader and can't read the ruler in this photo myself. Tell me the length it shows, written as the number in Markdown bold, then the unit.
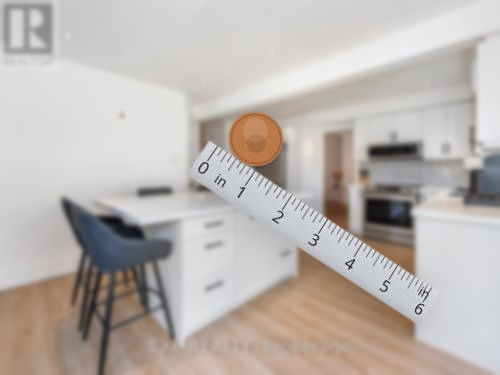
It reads **1.25** in
